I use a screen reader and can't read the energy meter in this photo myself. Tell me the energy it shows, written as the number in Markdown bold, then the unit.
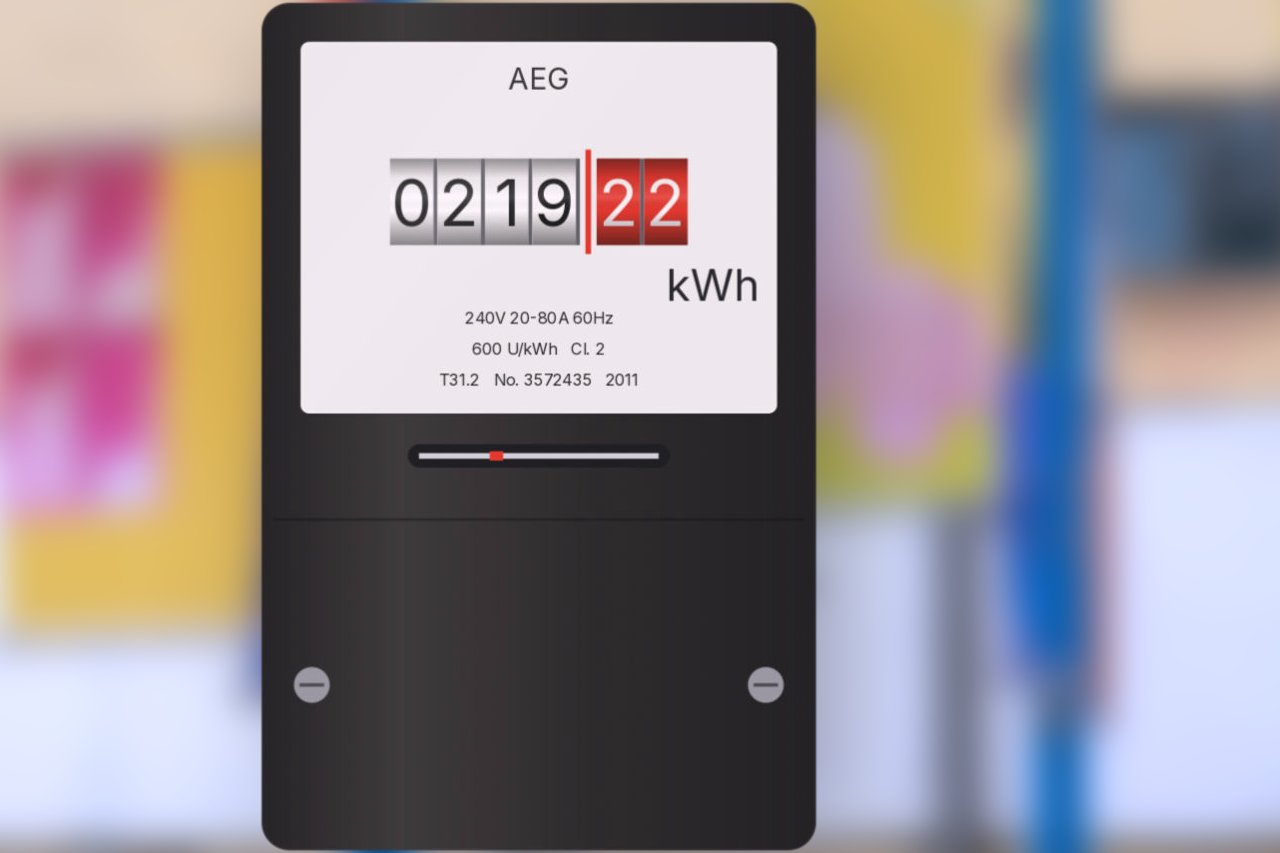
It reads **219.22** kWh
